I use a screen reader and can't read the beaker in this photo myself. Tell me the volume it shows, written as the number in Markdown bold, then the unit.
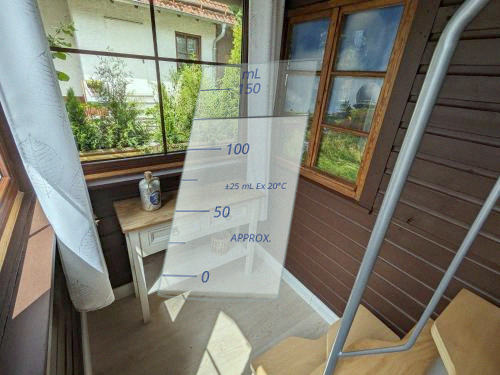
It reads **125** mL
